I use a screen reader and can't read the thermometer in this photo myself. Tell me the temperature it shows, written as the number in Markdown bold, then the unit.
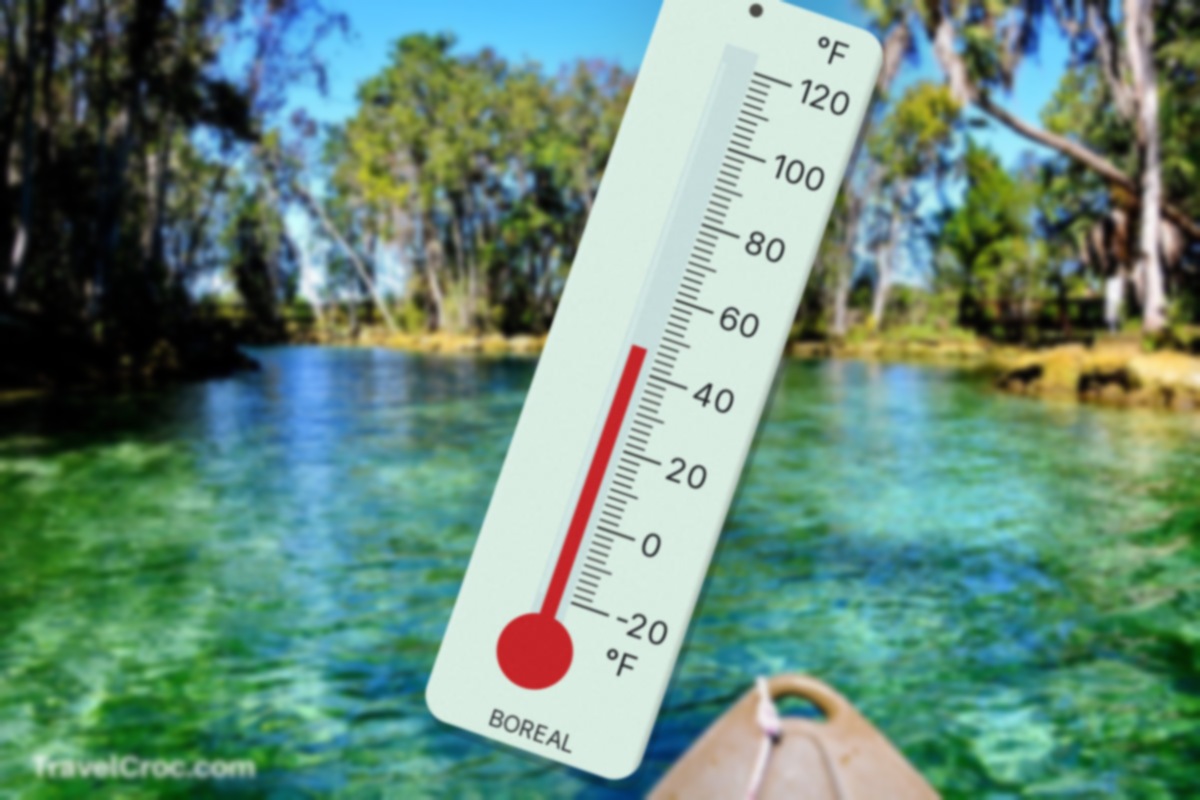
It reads **46** °F
